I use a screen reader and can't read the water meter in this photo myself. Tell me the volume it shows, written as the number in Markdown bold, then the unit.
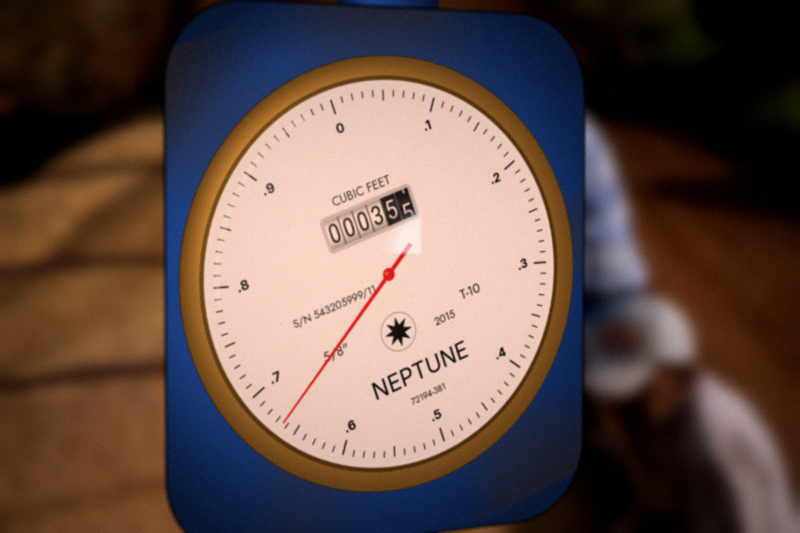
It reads **354.66** ft³
